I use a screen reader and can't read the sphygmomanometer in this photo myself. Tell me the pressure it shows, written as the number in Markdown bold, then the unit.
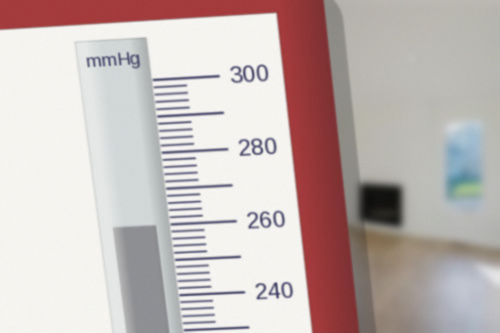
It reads **260** mmHg
